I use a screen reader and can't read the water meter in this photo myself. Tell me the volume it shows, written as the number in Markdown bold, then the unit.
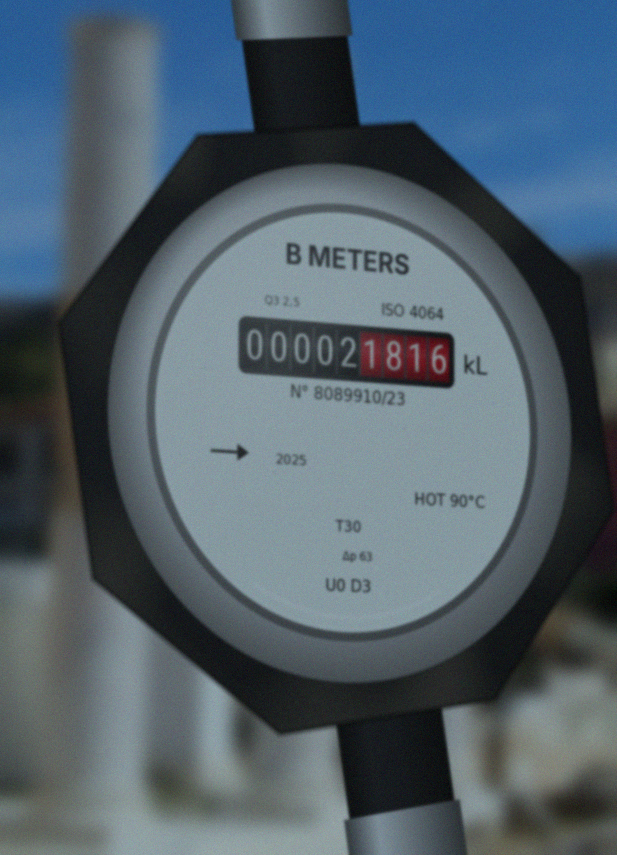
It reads **2.1816** kL
